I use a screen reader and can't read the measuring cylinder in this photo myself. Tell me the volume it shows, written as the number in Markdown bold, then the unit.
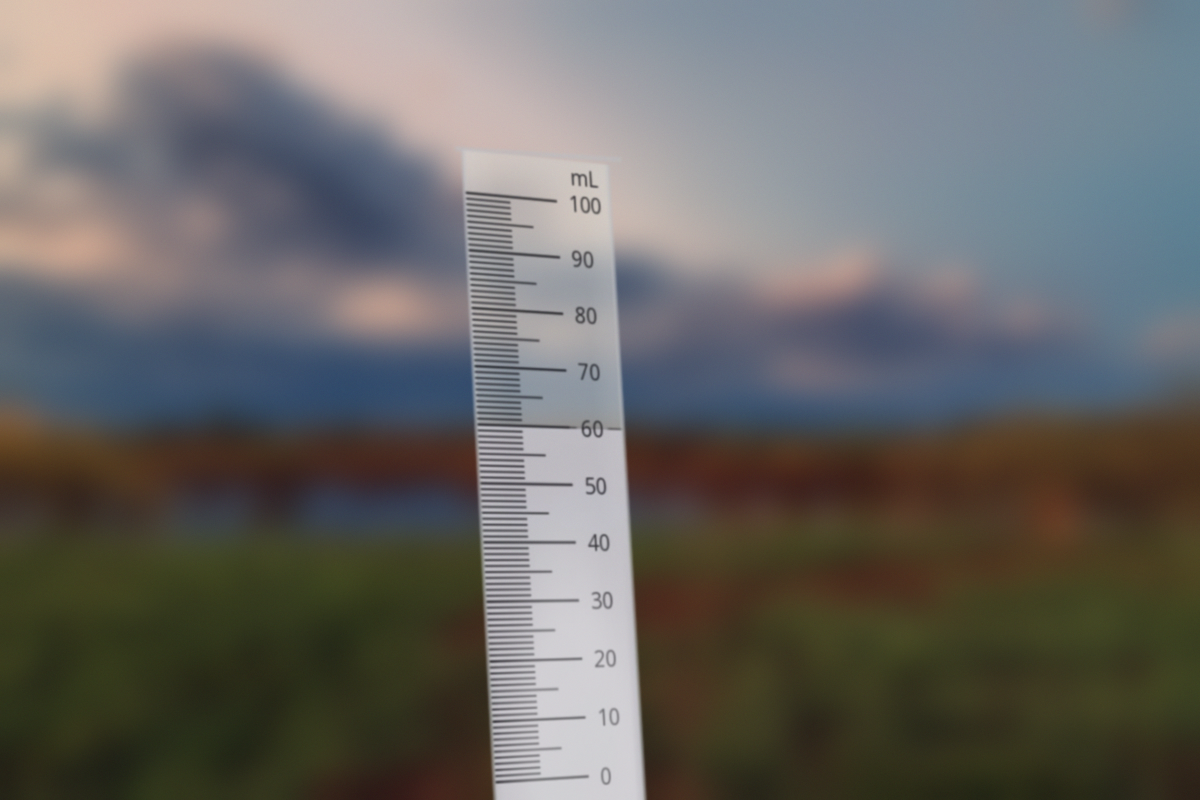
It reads **60** mL
